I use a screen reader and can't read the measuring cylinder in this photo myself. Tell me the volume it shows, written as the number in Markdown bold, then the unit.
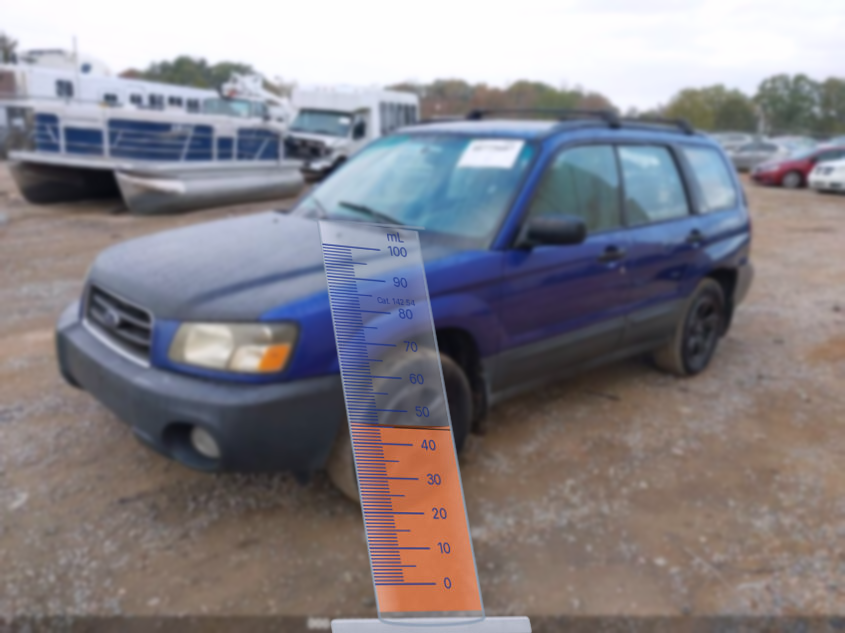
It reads **45** mL
